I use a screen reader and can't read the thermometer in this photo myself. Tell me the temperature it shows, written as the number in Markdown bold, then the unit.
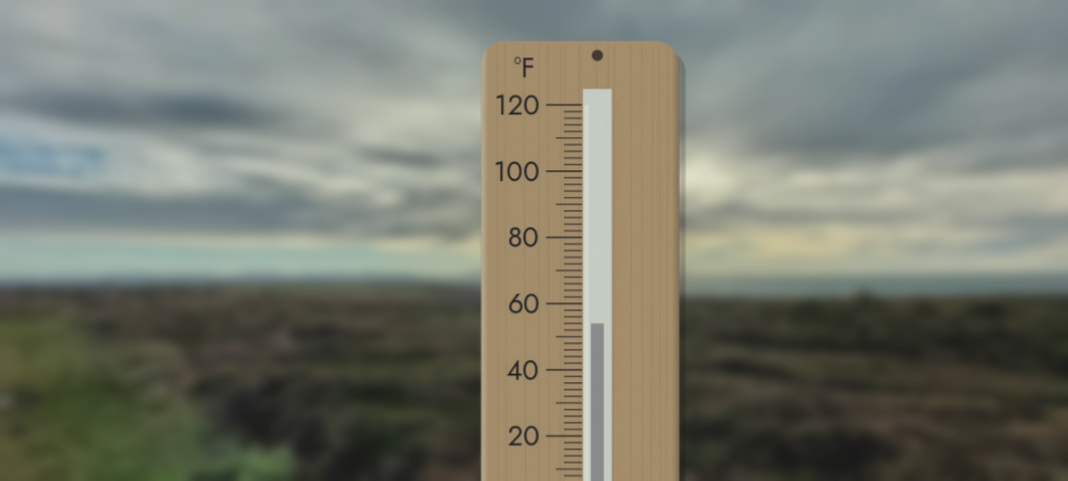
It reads **54** °F
